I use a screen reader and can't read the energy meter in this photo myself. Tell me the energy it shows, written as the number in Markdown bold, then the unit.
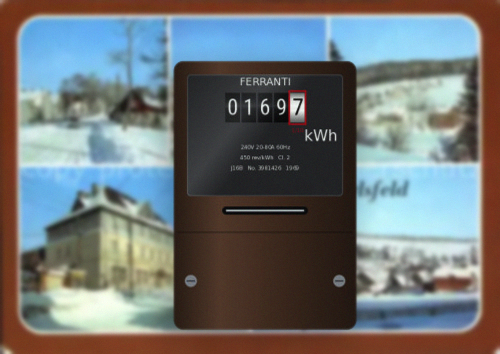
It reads **169.7** kWh
